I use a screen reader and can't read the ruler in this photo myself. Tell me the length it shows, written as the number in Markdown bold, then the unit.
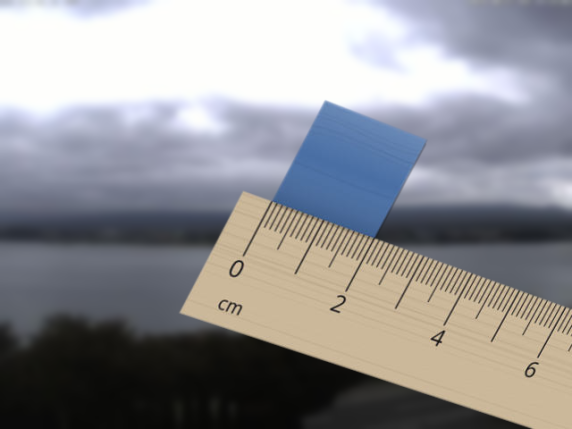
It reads **2** cm
